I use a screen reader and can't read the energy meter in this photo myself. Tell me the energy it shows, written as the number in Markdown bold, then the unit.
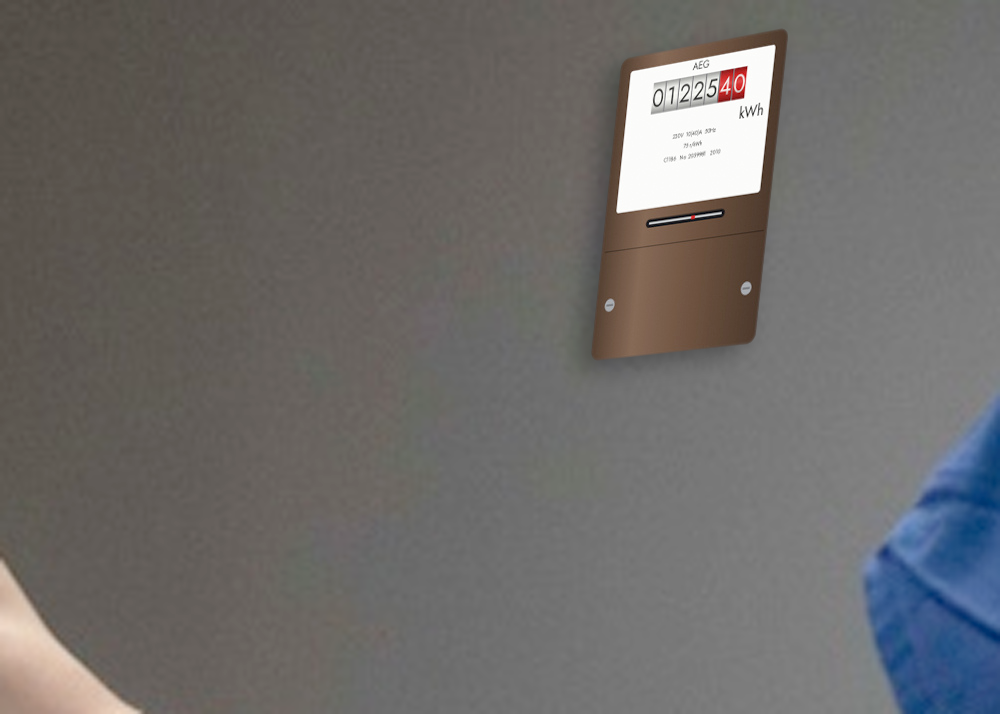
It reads **1225.40** kWh
